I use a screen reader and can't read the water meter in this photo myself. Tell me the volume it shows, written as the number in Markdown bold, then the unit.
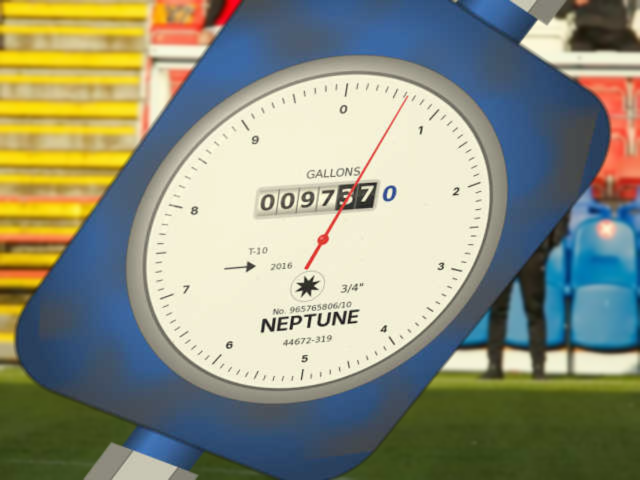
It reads **97370.6** gal
